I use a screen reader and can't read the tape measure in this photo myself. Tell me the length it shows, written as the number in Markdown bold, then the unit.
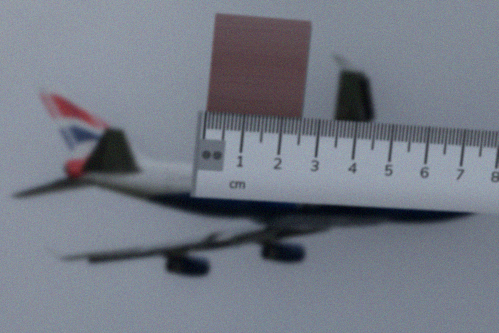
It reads **2.5** cm
